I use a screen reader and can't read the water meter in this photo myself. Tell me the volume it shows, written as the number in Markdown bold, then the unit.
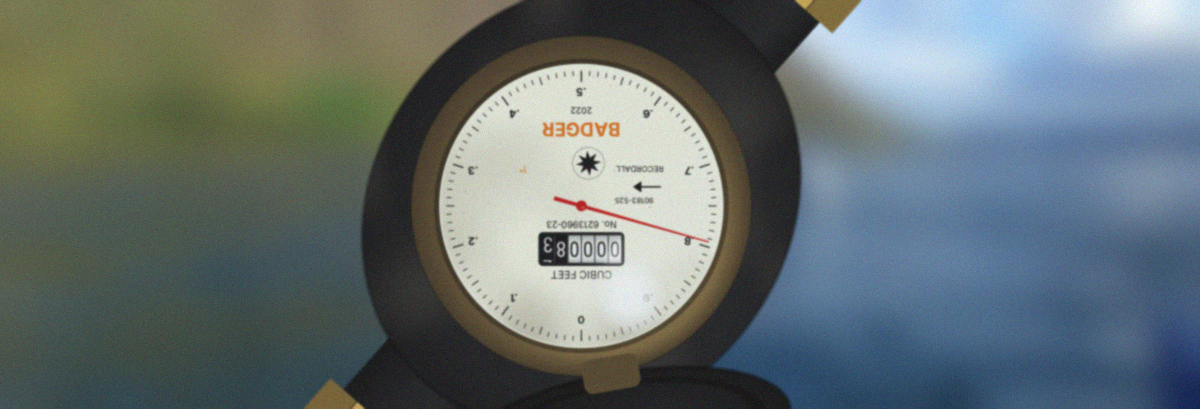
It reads **82.79** ft³
